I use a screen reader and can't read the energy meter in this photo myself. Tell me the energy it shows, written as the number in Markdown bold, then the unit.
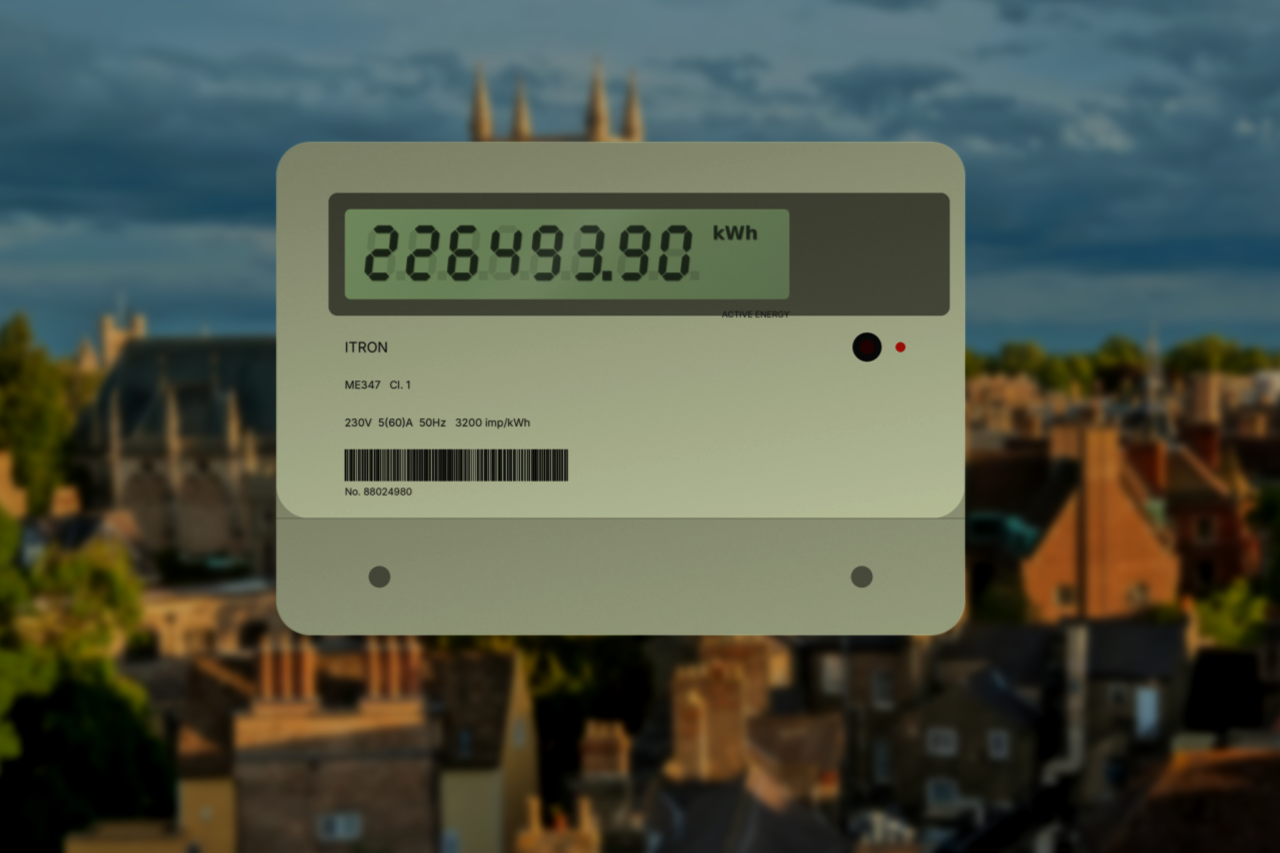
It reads **226493.90** kWh
